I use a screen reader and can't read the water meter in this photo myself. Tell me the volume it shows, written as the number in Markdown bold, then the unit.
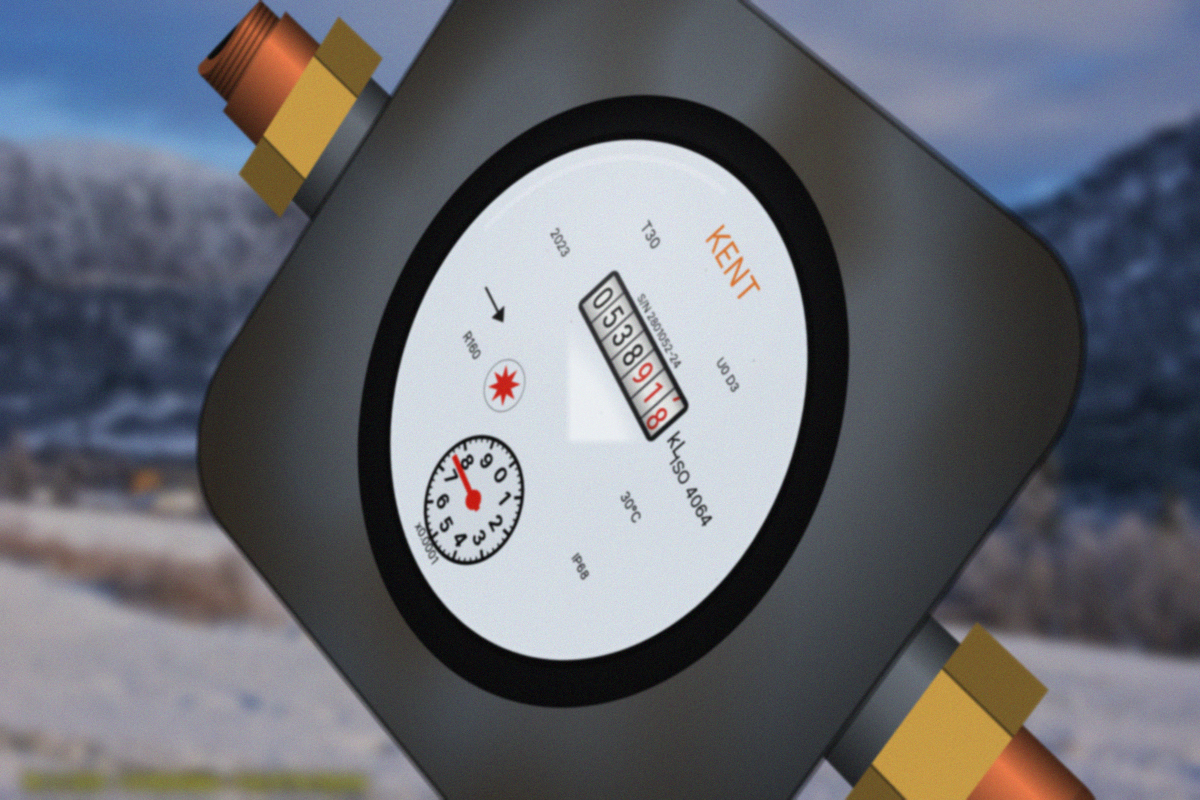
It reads **538.9177** kL
